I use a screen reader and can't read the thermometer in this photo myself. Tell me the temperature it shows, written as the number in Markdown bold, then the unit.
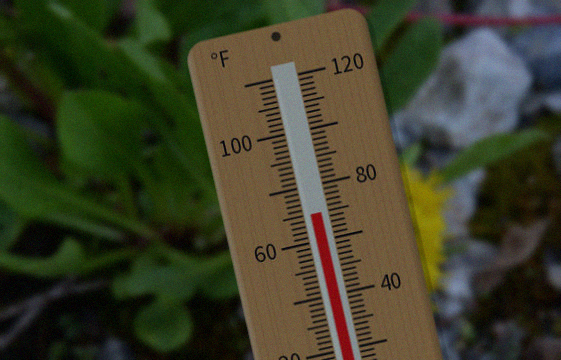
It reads **70** °F
